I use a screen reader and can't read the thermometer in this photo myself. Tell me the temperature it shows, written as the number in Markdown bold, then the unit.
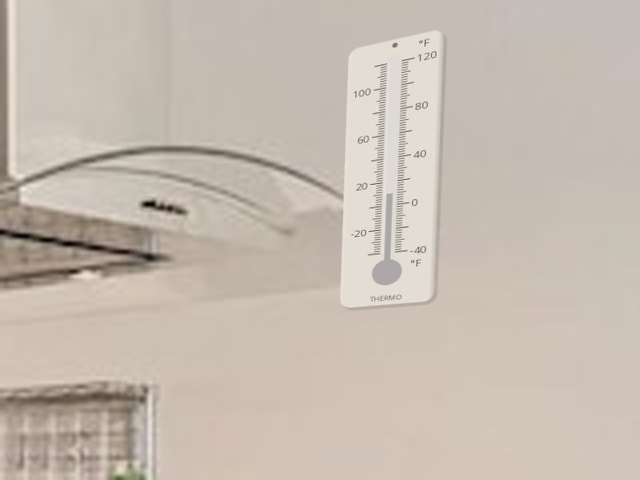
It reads **10** °F
